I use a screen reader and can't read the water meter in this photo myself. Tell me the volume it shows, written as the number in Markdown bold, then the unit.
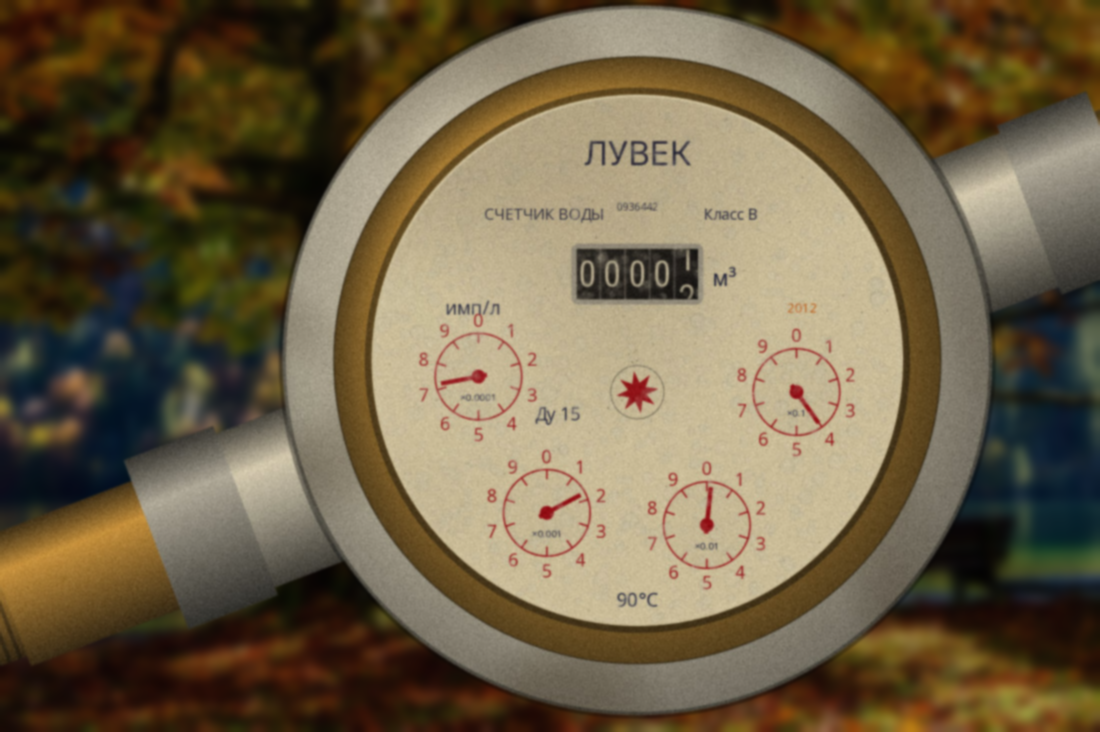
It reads **1.4017** m³
